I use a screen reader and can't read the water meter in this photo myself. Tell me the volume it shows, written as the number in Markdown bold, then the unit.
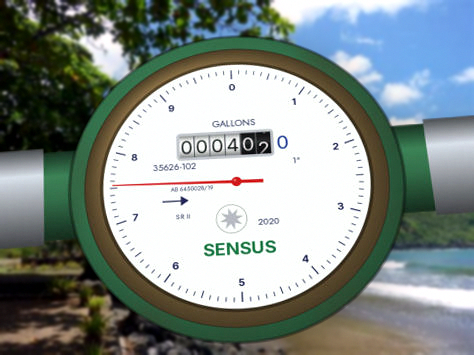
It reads **4017.5** gal
